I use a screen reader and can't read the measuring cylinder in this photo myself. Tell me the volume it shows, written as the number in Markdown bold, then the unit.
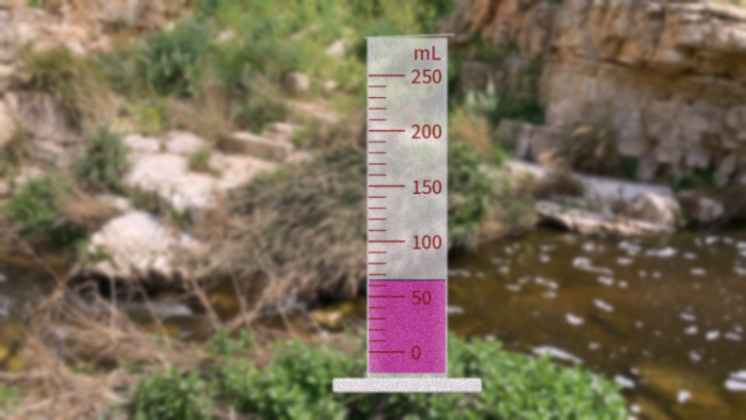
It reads **65** mL
